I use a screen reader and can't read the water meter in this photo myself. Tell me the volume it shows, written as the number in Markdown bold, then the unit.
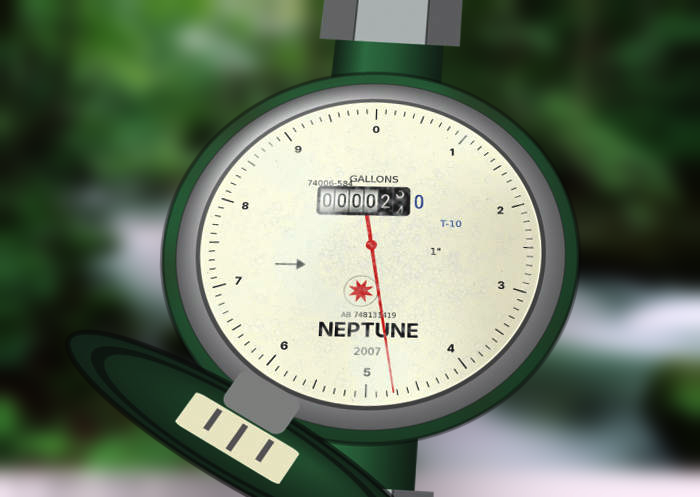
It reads **234.7** gal
